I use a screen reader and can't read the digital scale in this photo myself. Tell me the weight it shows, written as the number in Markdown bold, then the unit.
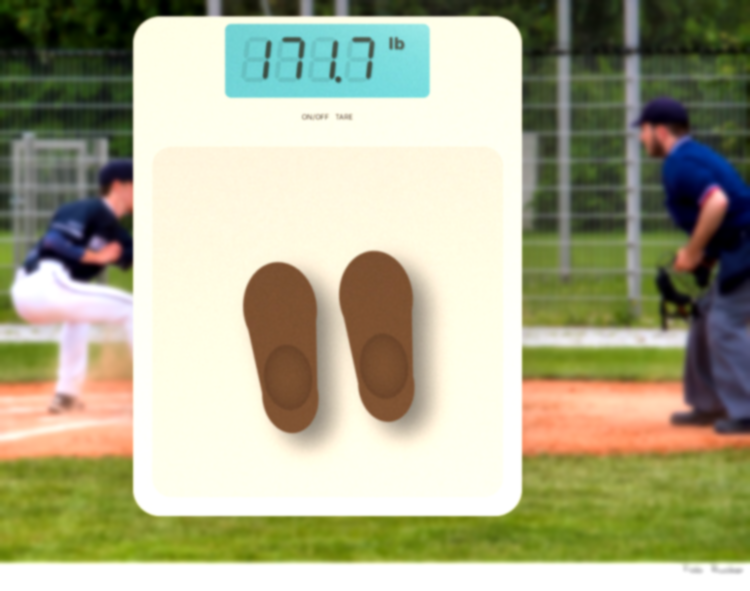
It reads **171.7** lb
